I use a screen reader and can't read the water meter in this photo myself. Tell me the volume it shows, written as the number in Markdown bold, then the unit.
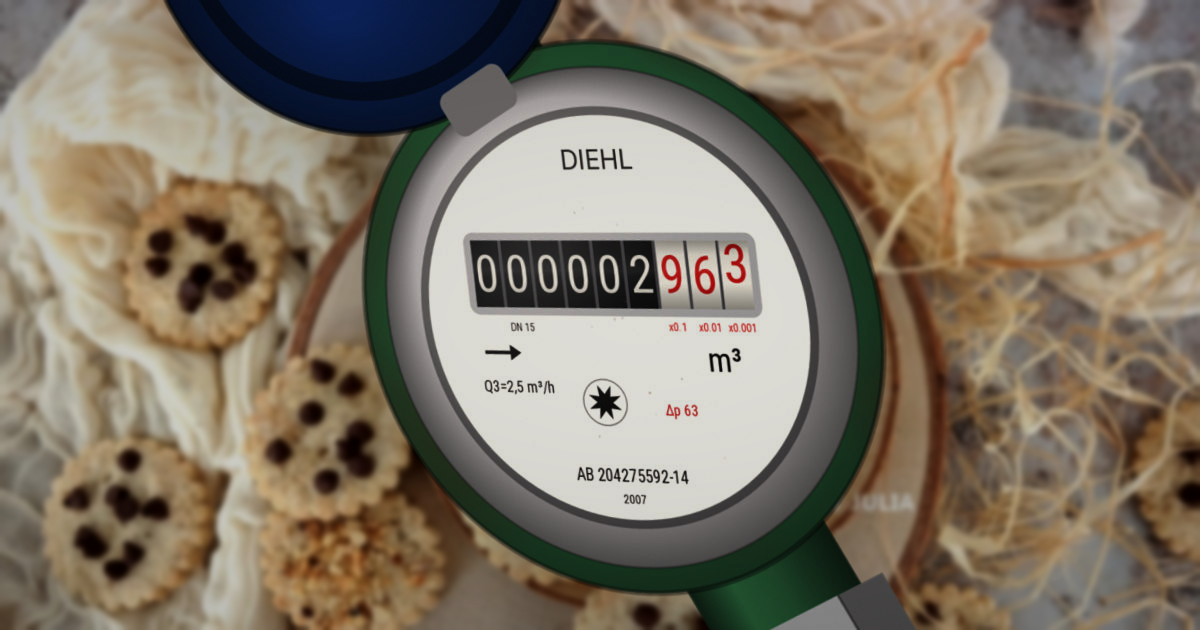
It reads **2.963** m³
